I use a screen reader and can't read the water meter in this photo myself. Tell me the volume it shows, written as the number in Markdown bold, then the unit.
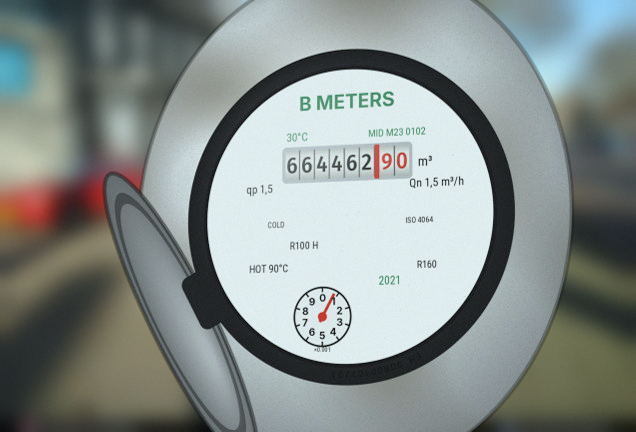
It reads **664462.900** m³
